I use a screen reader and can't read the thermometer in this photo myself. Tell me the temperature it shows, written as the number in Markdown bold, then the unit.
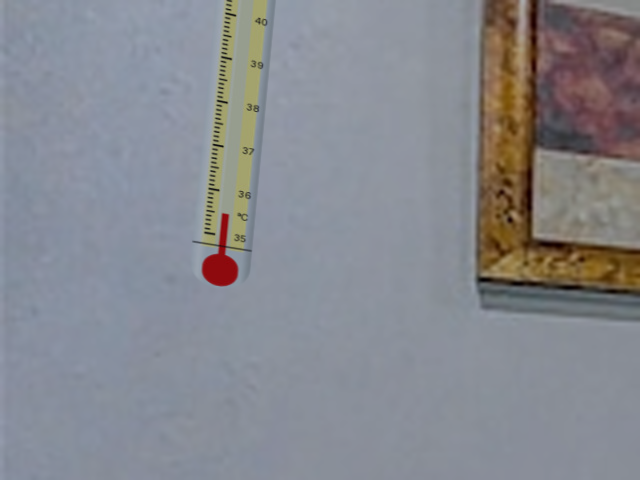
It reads **35.5** °C
